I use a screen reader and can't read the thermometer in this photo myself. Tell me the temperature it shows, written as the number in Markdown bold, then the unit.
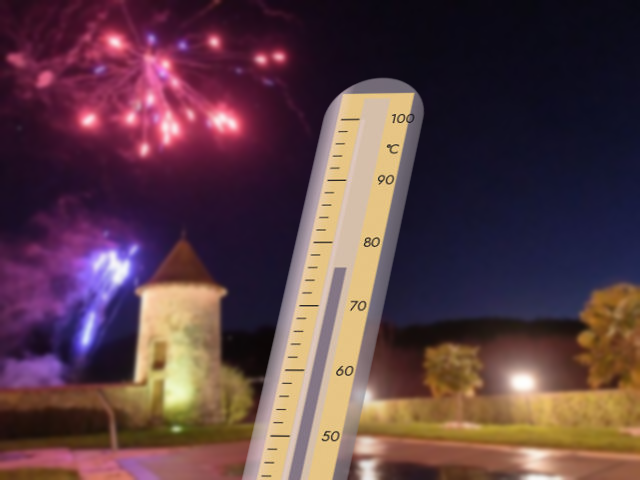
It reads **76** °C
